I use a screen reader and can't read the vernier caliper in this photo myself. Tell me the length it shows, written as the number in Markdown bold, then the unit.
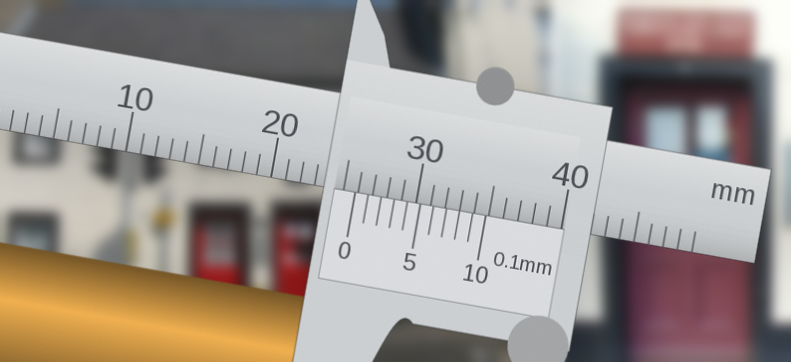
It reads **25.8** mm
